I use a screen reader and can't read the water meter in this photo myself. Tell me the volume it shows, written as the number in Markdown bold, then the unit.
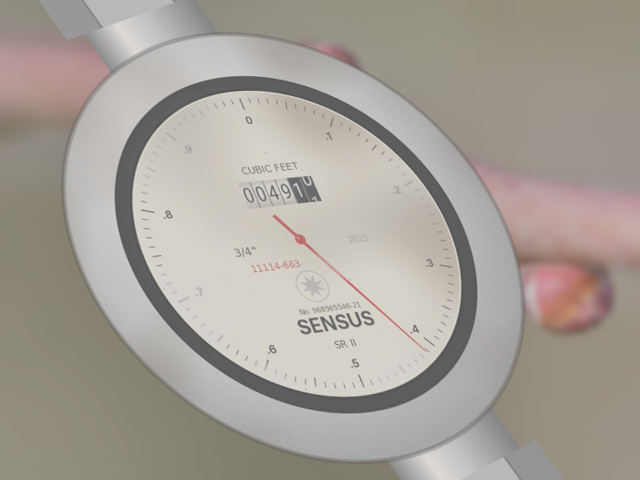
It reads **4910.41** ft³
